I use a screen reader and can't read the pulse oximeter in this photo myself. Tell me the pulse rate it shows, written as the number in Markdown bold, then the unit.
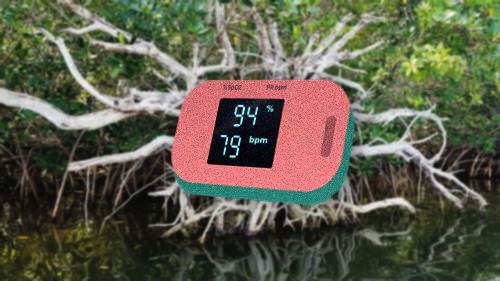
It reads **79** bpm
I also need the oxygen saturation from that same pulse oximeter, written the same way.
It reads **94** %
